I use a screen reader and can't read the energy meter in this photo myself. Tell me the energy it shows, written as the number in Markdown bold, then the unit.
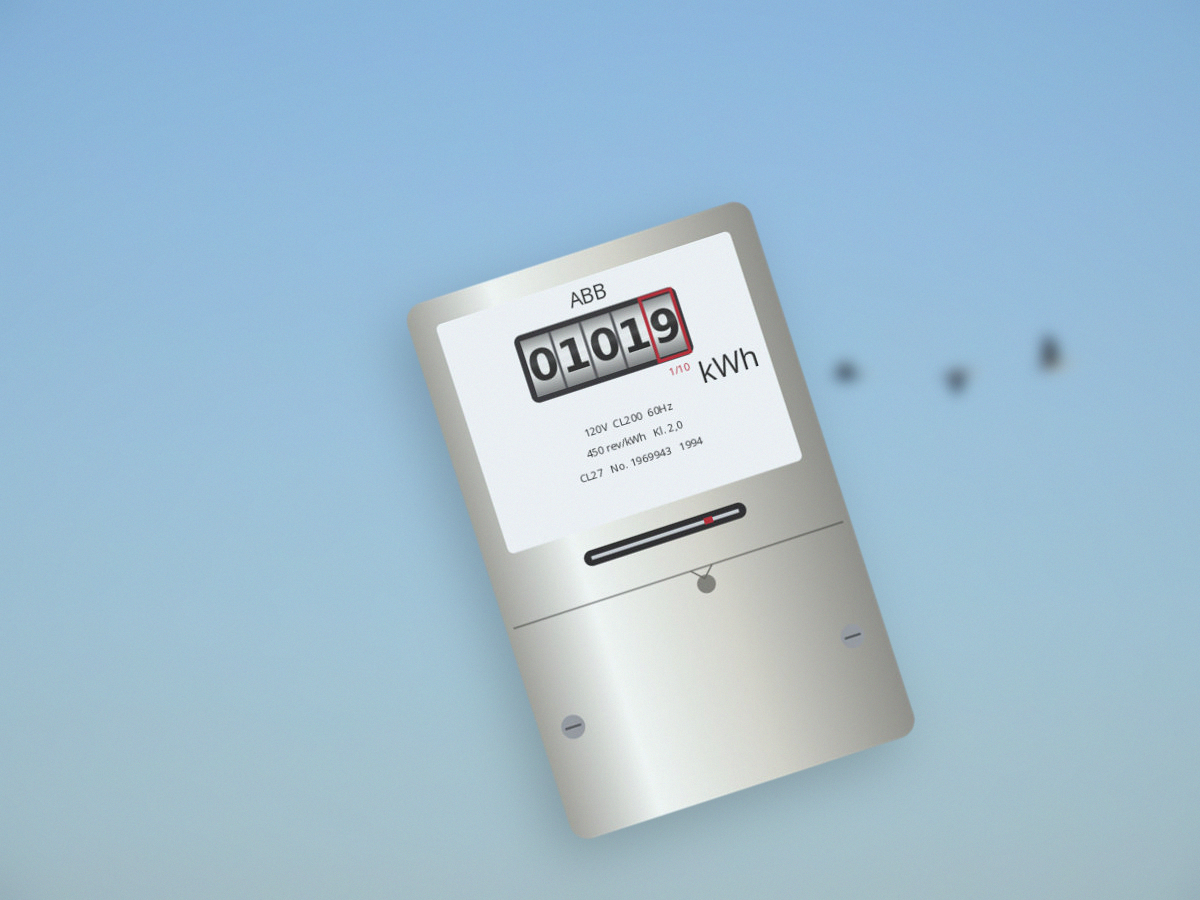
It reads **101.9** kWh
